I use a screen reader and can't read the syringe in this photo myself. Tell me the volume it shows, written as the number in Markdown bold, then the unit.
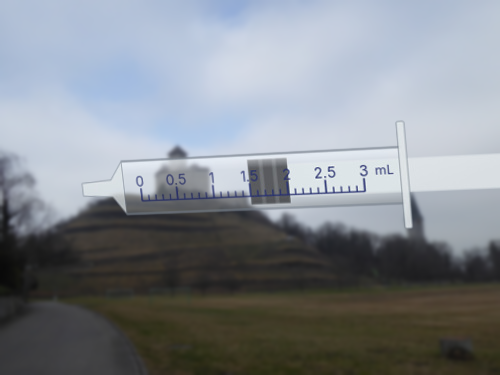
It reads **1.5** mL
